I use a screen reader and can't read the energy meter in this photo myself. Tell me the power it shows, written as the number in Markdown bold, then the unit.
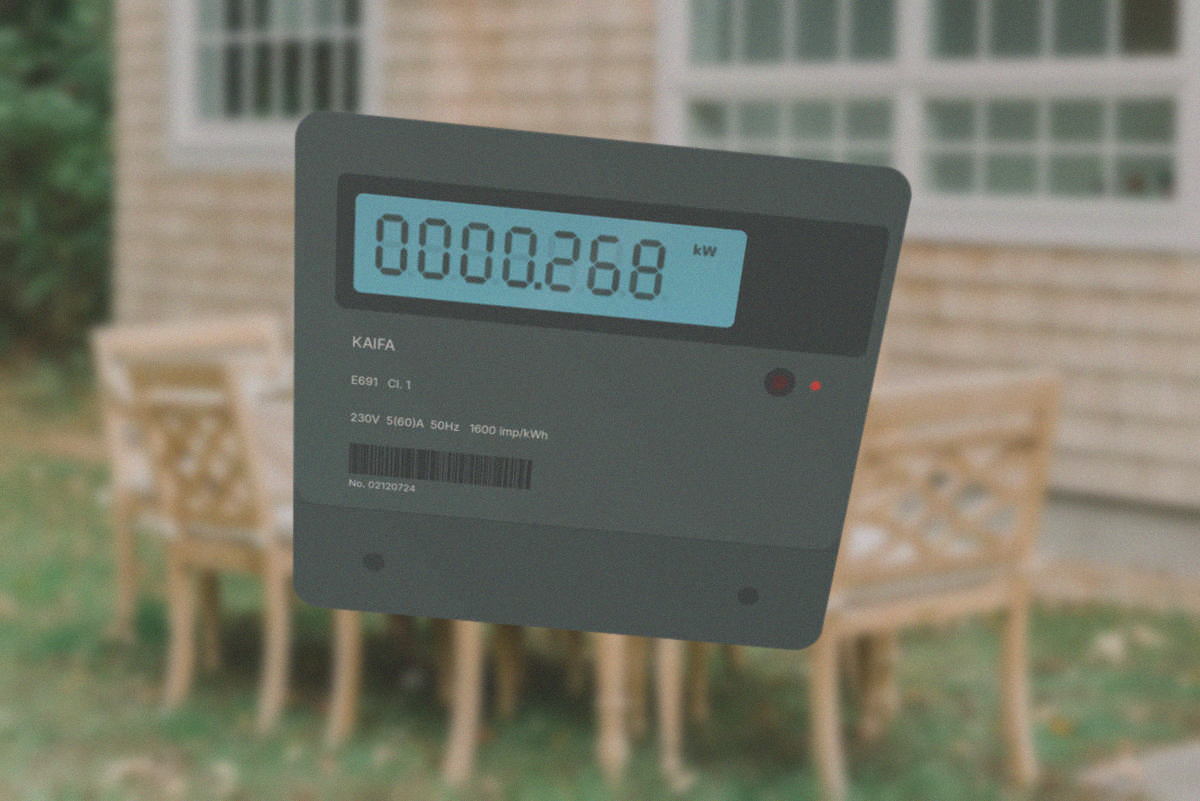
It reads **0.268** kW
